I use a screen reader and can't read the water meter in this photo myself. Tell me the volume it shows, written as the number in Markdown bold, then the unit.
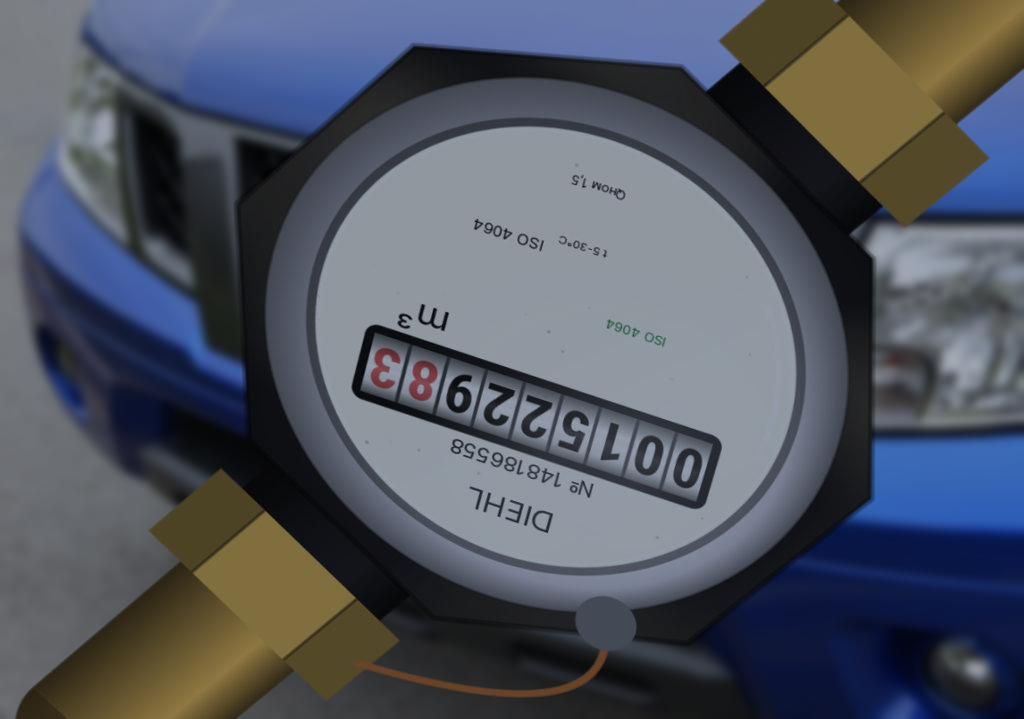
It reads **15229.83** m³
